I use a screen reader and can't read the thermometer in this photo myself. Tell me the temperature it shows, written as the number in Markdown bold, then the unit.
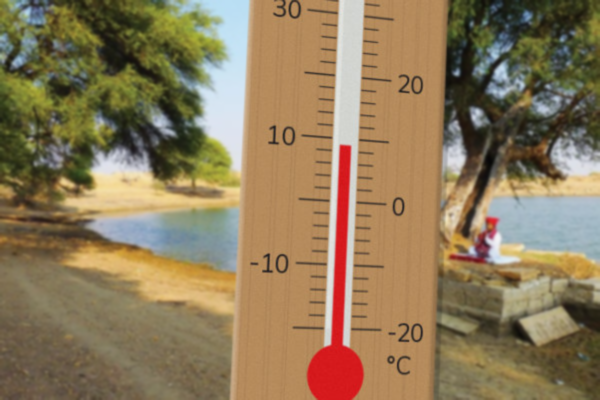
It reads **9** °C
